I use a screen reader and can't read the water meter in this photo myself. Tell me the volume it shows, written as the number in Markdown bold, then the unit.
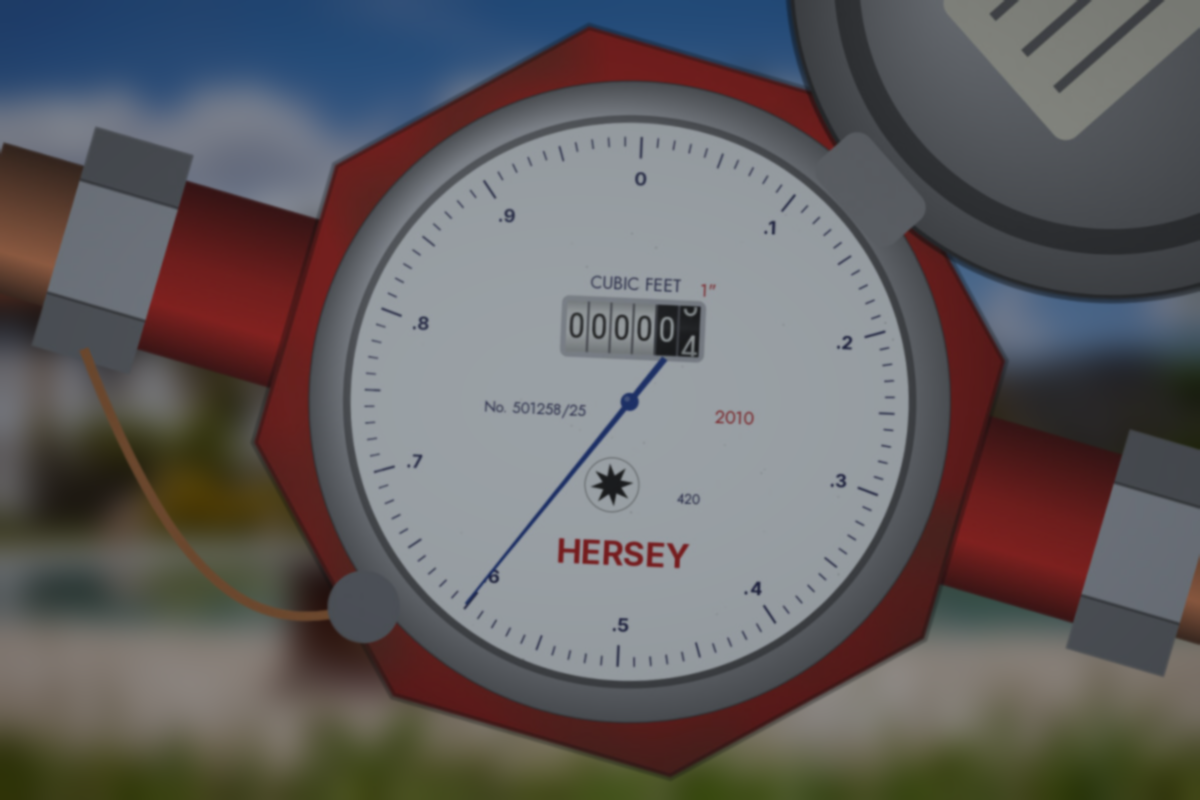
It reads **3.60** ft³
